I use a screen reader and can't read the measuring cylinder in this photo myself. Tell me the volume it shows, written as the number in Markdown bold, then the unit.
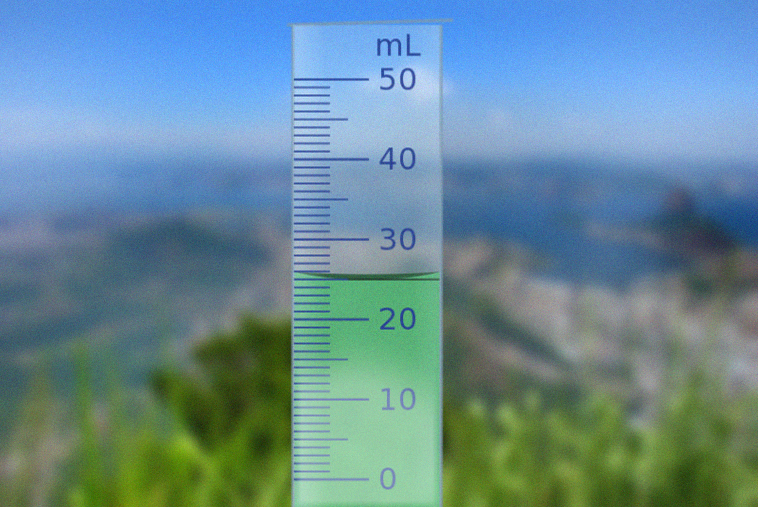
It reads **25** mL
